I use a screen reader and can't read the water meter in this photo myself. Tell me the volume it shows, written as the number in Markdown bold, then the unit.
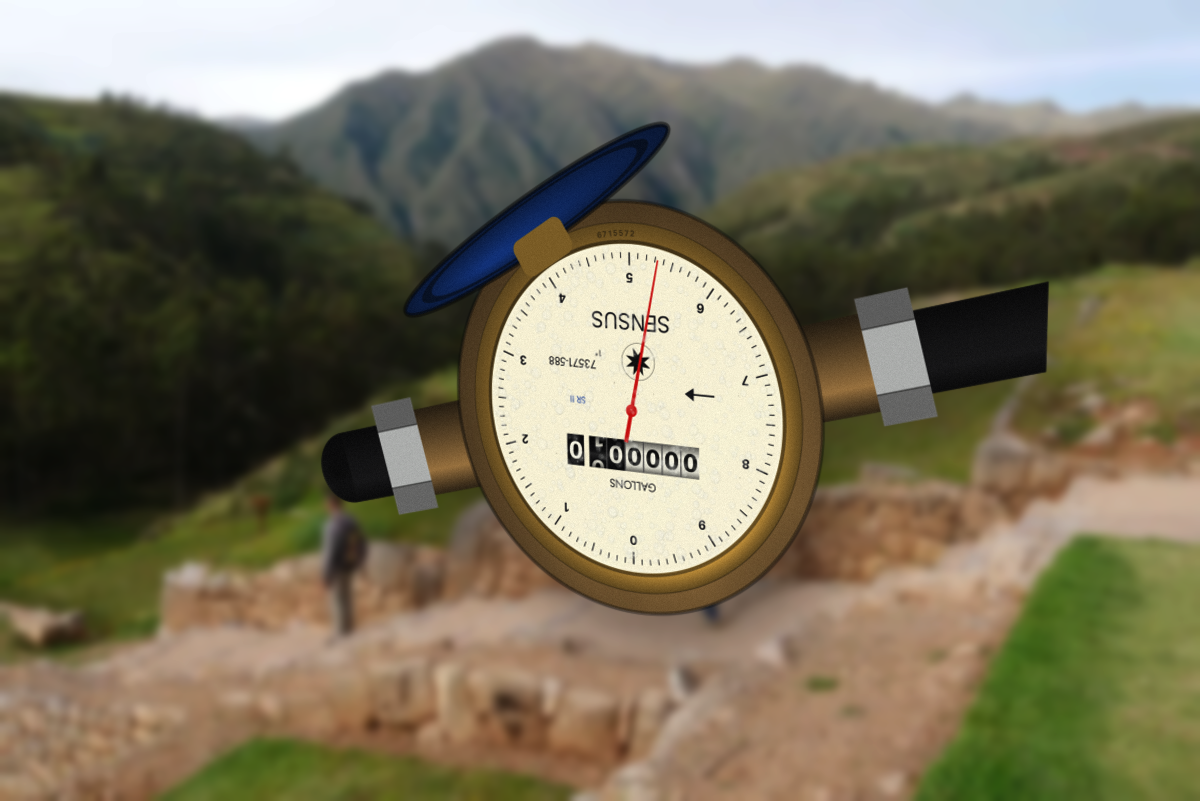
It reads **5.3** gal
